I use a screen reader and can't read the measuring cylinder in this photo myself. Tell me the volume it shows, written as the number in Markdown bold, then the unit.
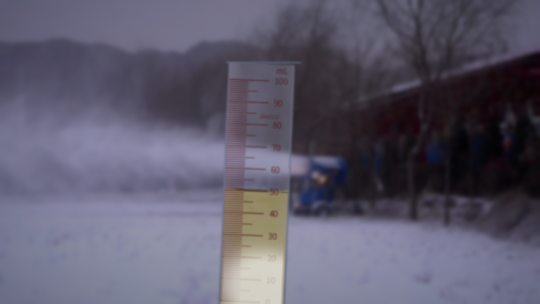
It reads **50** mL
